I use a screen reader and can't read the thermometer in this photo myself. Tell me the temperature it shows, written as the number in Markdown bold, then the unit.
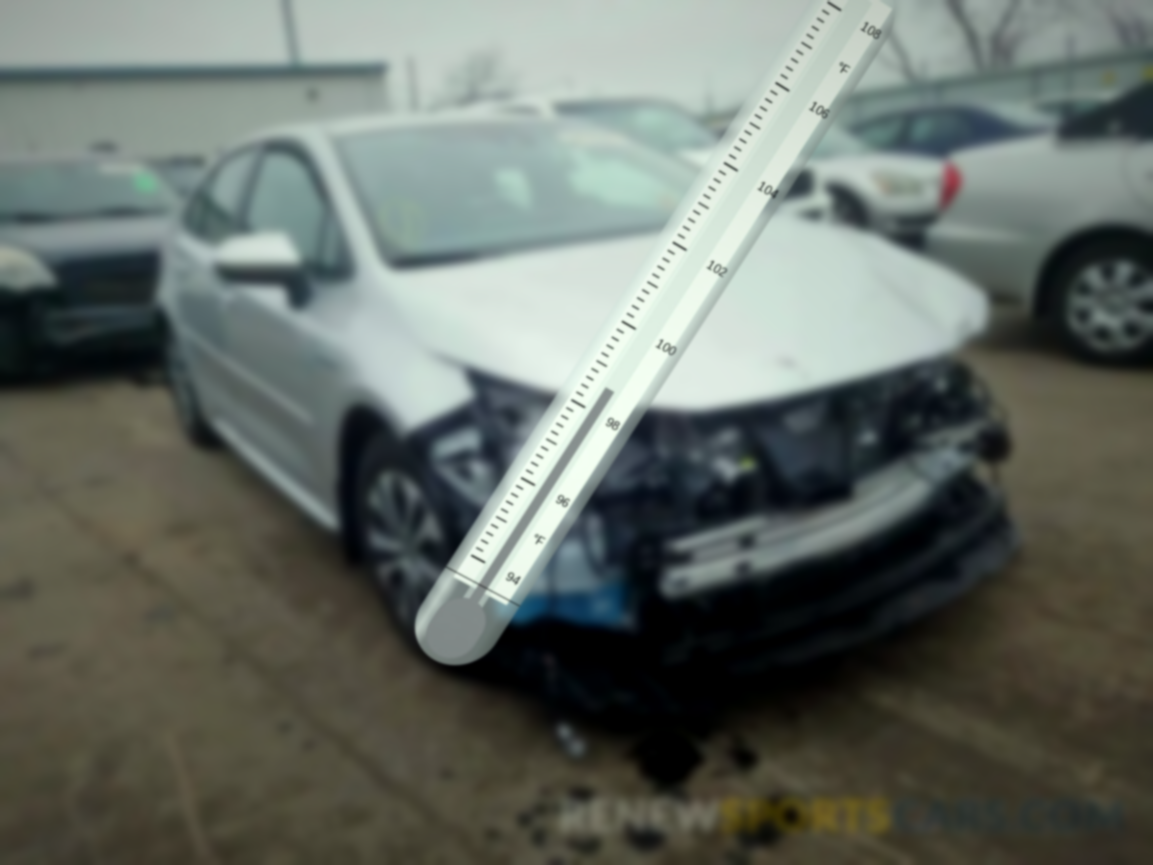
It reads **98.6** °F
